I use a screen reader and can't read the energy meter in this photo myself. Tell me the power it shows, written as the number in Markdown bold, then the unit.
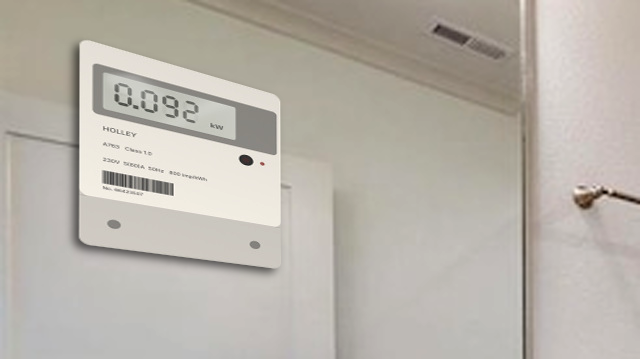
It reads **0.092** kW
